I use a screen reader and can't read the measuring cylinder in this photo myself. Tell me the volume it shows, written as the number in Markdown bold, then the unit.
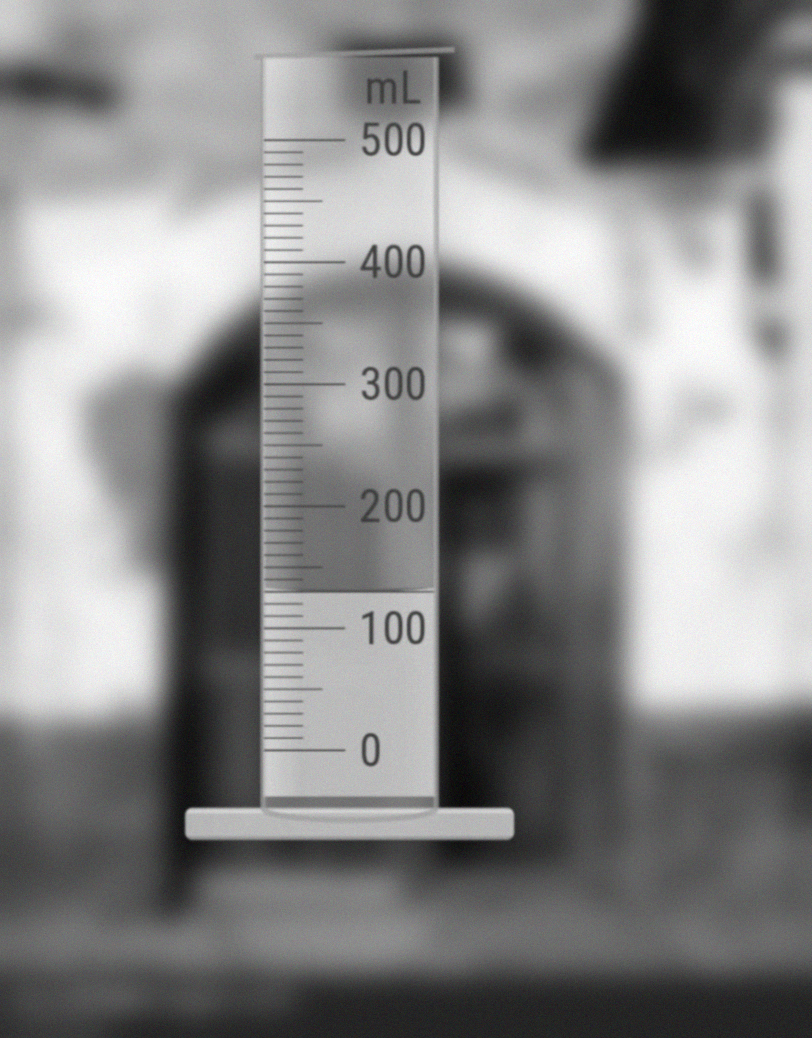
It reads **130** mL
